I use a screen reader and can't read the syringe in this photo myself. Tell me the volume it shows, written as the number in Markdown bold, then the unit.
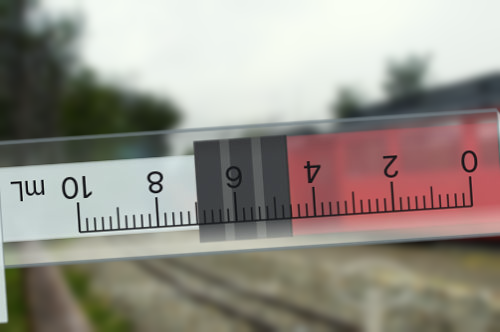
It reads **4.6** mL
